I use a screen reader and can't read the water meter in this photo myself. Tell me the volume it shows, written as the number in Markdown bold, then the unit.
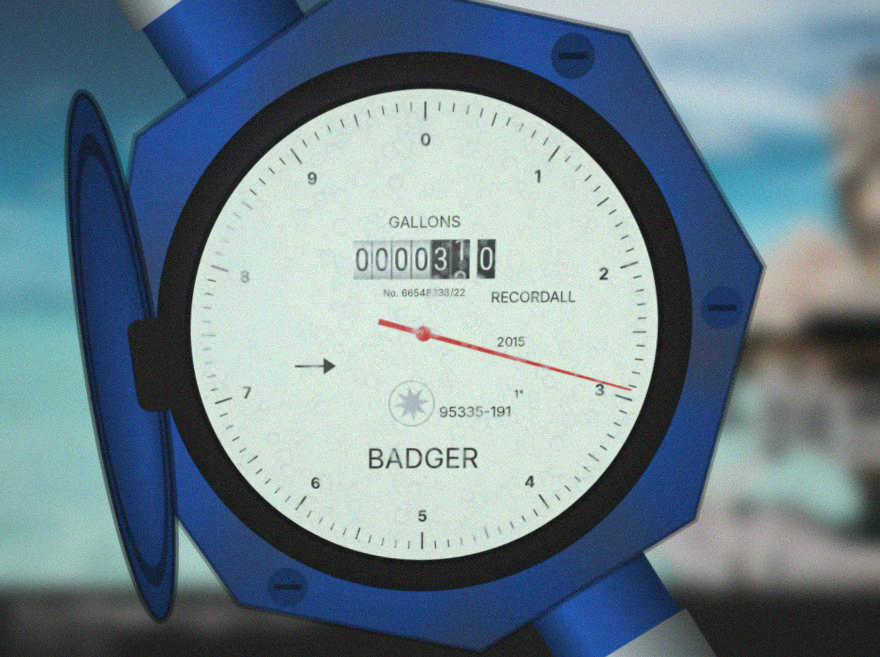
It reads **312.9** gal
